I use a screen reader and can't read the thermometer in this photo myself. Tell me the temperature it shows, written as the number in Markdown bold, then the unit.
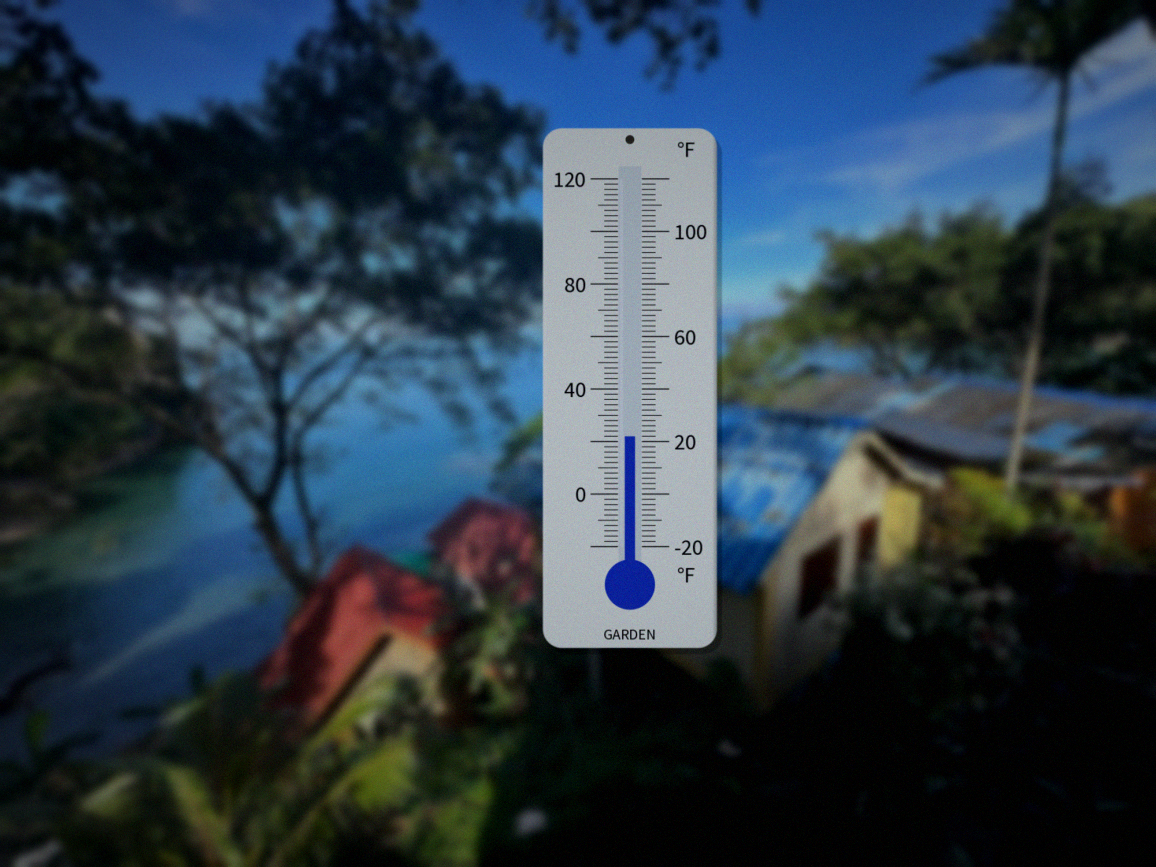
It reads **22** °F
